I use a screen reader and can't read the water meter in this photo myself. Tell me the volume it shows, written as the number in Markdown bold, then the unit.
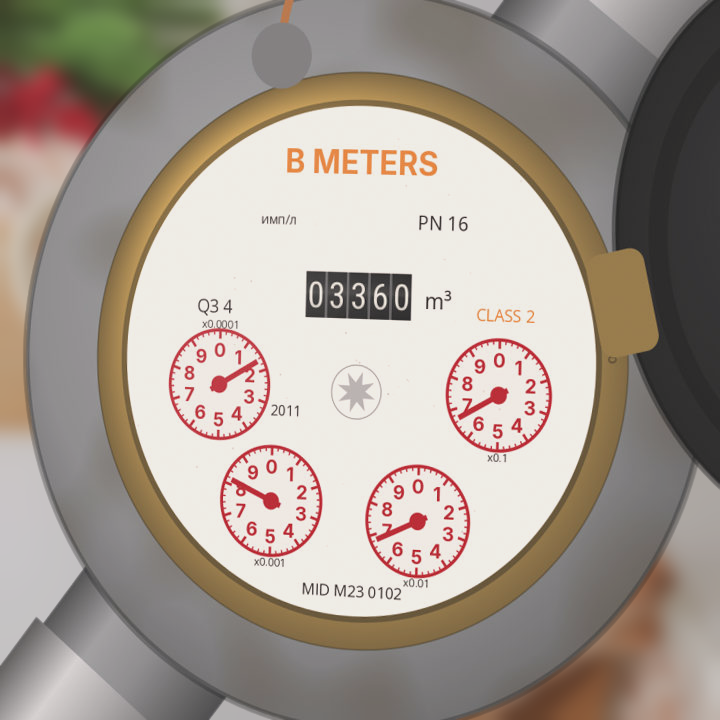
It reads **3360.6681** m³
